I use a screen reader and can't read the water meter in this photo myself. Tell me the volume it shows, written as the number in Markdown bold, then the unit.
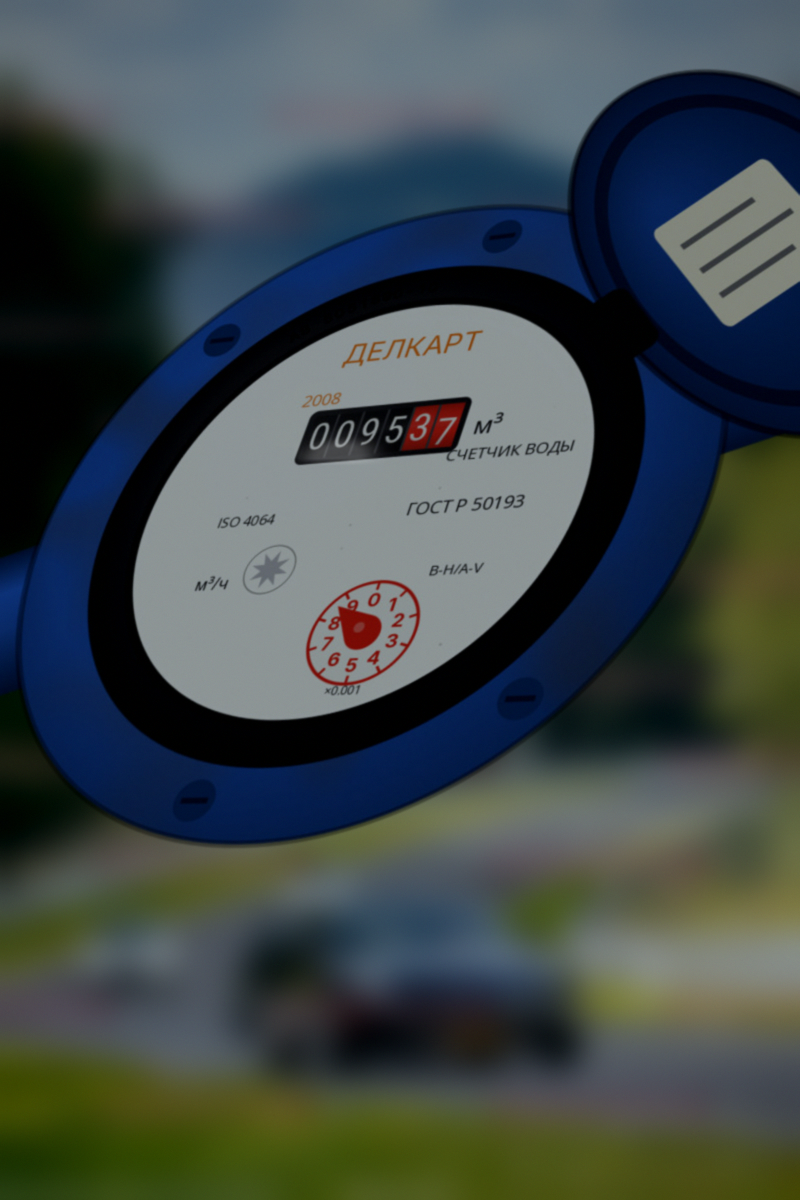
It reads **95.368** m³
